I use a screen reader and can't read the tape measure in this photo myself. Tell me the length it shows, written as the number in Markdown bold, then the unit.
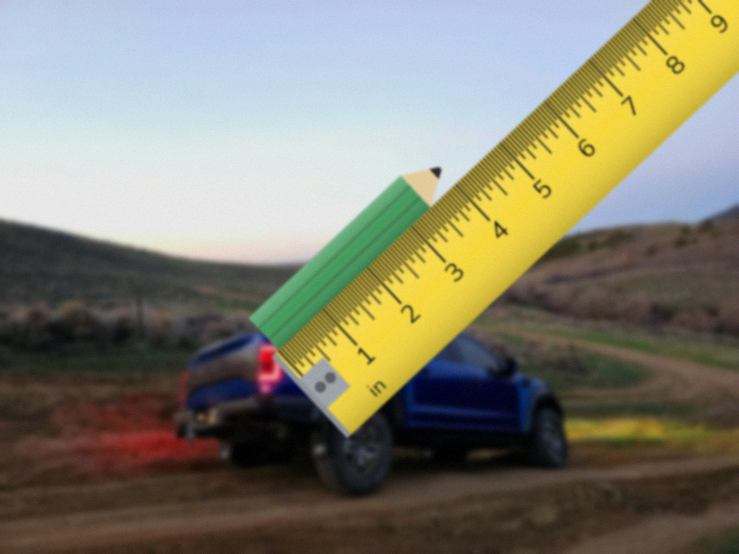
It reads **4** in
